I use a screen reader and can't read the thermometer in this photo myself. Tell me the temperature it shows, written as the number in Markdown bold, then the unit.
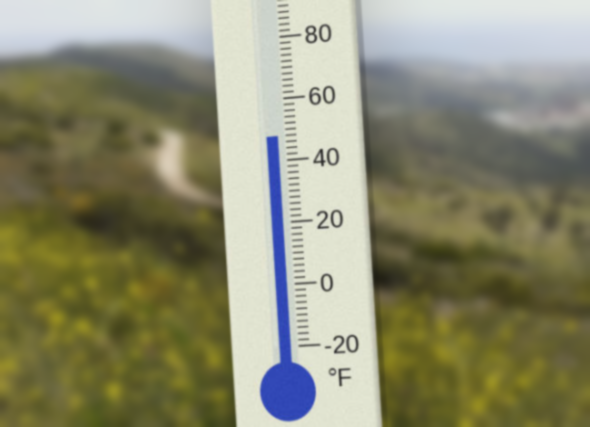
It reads **48** °F
